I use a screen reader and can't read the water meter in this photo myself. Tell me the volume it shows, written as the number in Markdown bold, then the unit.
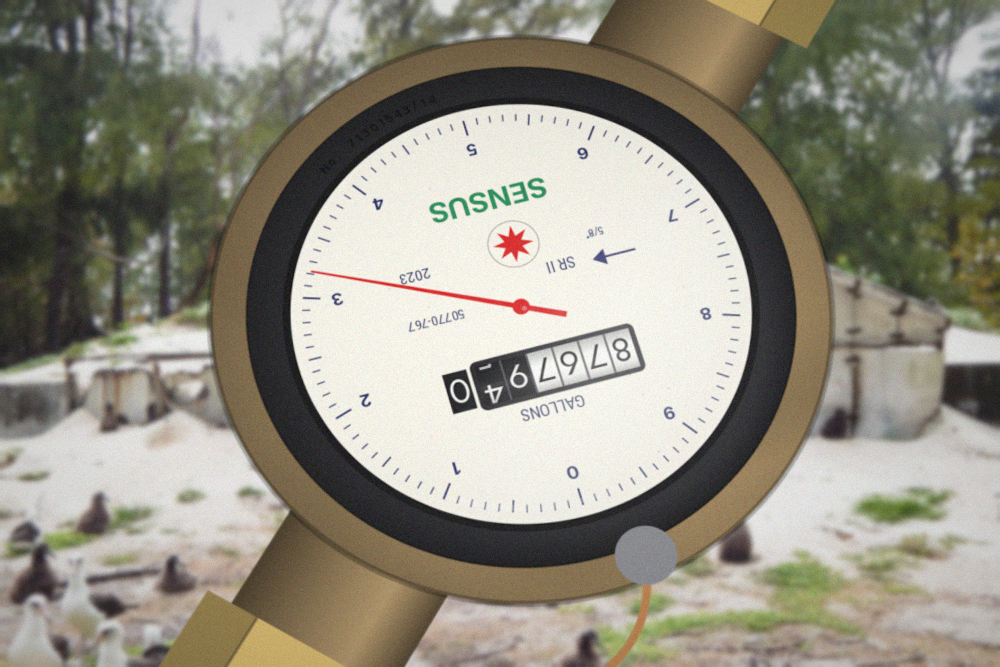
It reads **8767943.2** gal
